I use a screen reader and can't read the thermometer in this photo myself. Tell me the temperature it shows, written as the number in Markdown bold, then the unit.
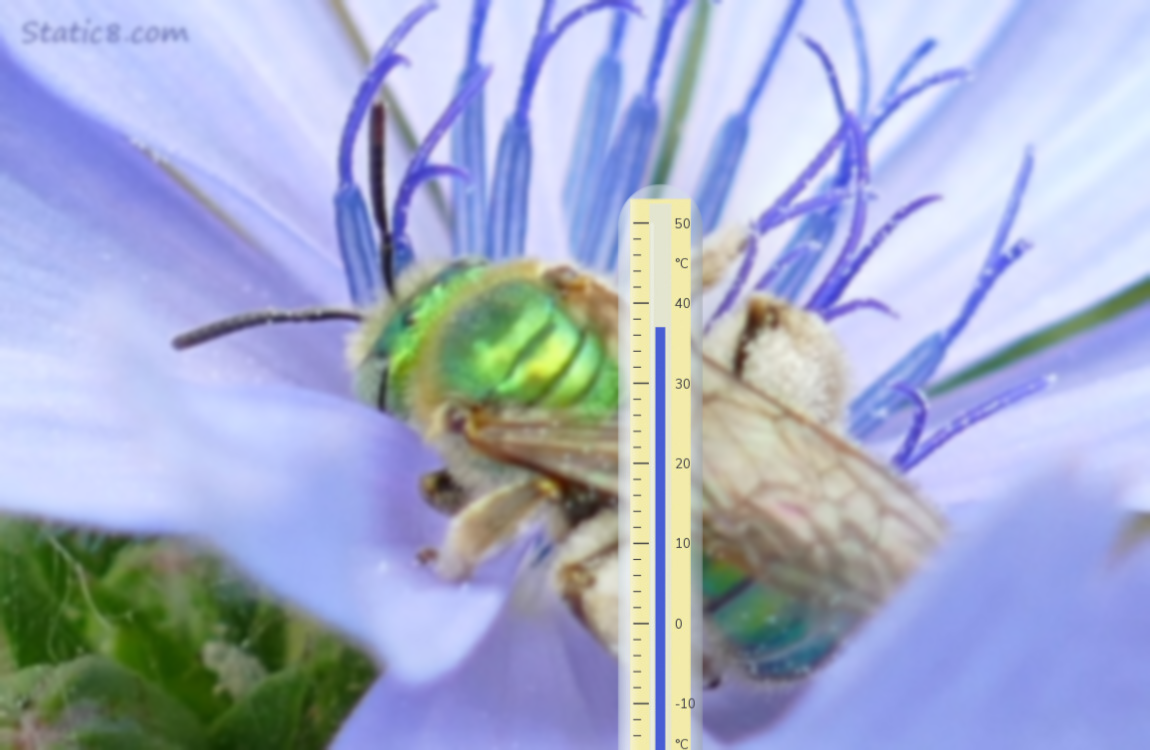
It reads **37** °C
